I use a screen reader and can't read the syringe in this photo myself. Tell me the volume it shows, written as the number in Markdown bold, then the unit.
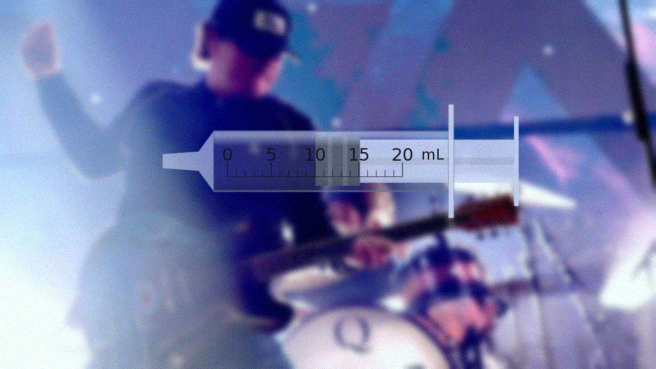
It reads **10** mL
